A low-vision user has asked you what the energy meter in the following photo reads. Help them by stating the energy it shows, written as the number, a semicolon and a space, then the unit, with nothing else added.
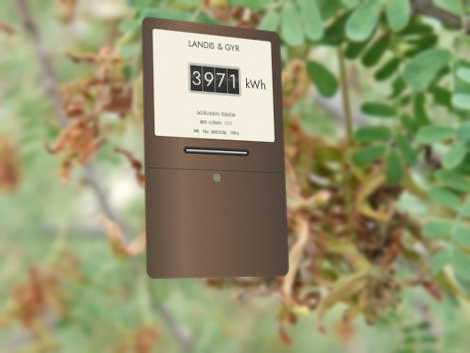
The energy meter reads 3971; kWh
